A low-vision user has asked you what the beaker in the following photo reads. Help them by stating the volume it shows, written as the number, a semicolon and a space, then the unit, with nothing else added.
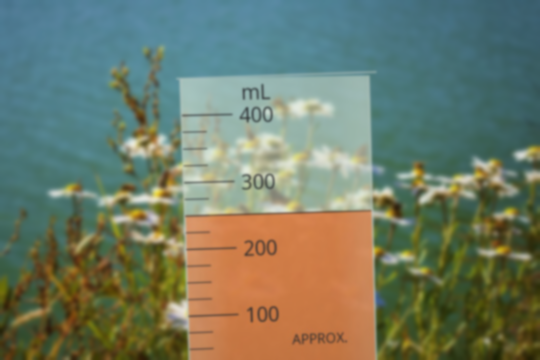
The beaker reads 250; mL
